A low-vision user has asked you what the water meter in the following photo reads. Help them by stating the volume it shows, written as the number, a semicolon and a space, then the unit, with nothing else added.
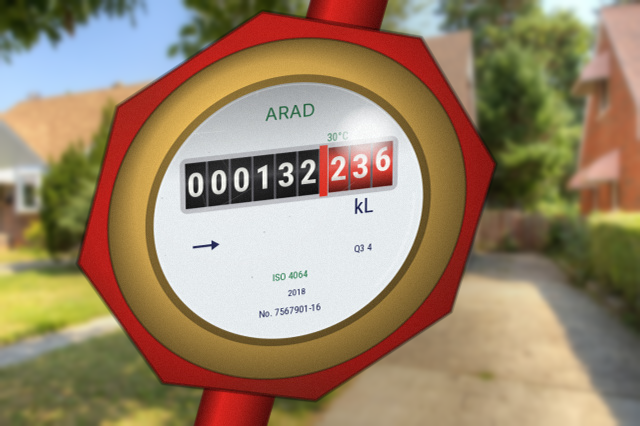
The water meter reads 132.236; kL
